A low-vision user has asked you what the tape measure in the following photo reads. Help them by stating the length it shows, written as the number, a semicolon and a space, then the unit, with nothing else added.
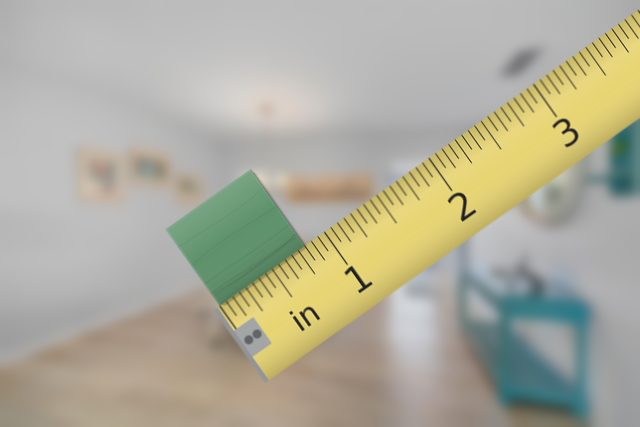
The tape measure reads 0.8125; in
